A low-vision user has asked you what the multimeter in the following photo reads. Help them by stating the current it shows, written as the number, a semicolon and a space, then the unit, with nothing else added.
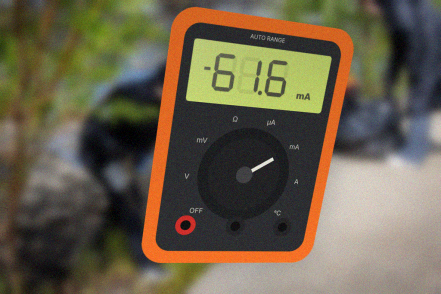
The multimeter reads -61.6; mA
